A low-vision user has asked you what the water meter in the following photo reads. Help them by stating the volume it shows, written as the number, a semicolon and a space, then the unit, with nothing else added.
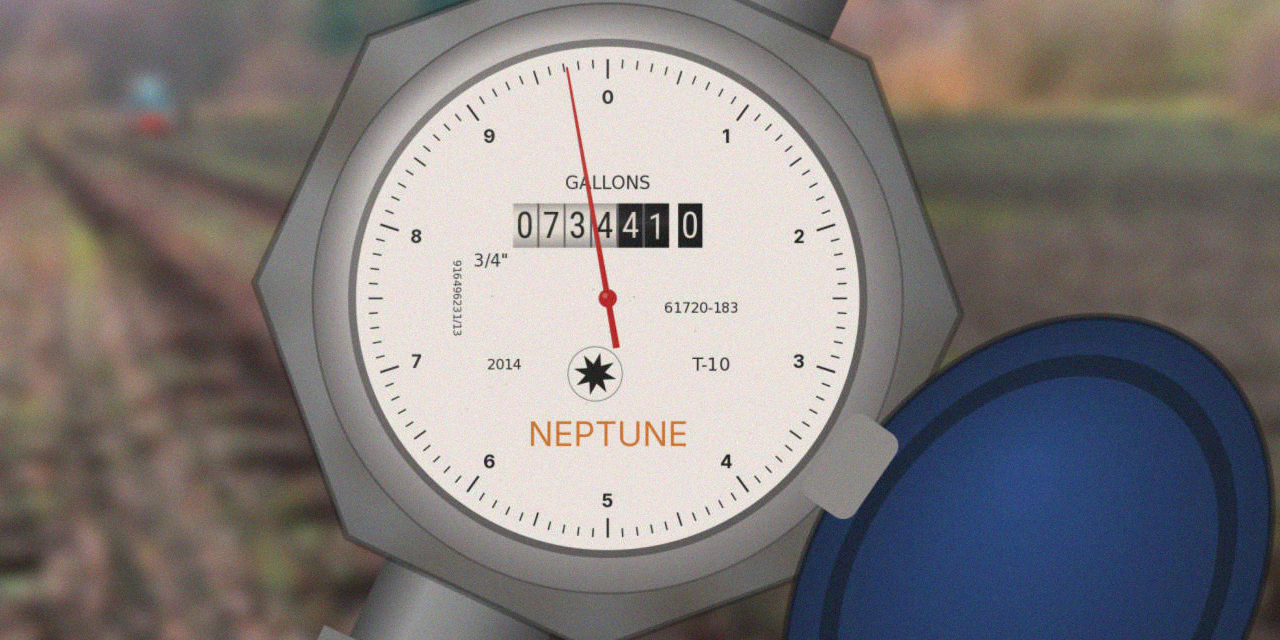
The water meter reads 734409.7; gal
